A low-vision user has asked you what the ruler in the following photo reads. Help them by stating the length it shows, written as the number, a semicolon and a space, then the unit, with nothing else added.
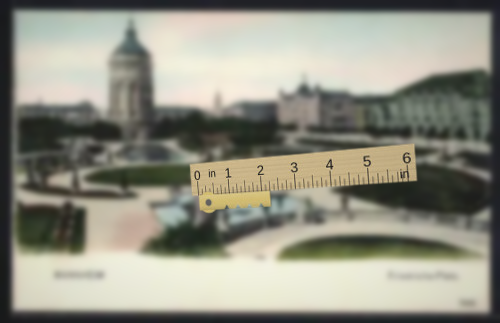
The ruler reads 2.25; in
